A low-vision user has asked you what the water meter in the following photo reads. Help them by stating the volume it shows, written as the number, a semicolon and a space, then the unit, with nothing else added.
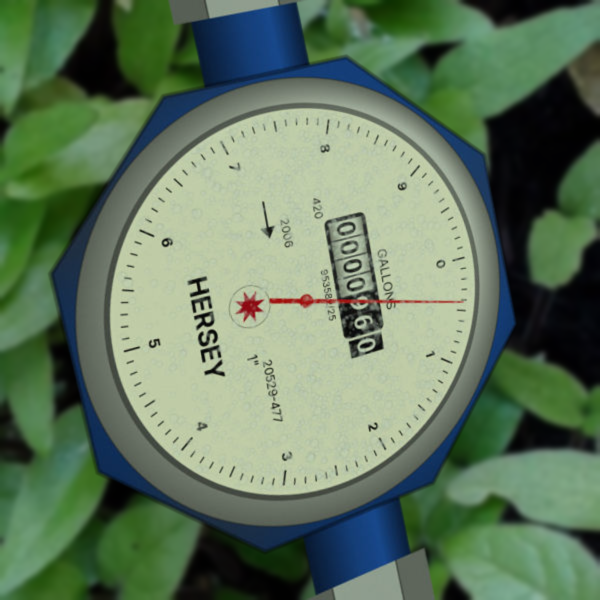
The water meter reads 960.4; gal
